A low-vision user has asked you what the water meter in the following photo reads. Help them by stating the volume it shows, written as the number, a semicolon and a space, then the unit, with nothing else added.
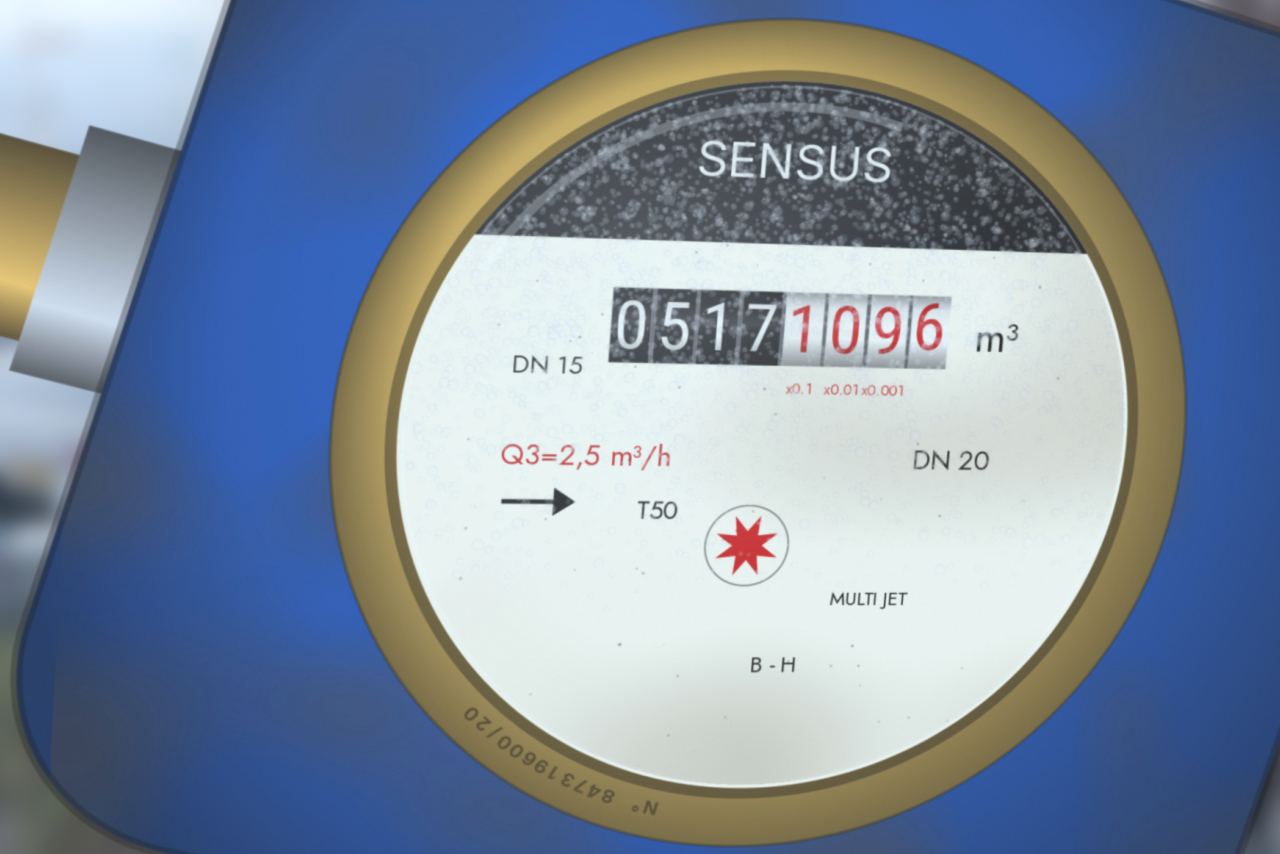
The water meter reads 517.1096; m³
